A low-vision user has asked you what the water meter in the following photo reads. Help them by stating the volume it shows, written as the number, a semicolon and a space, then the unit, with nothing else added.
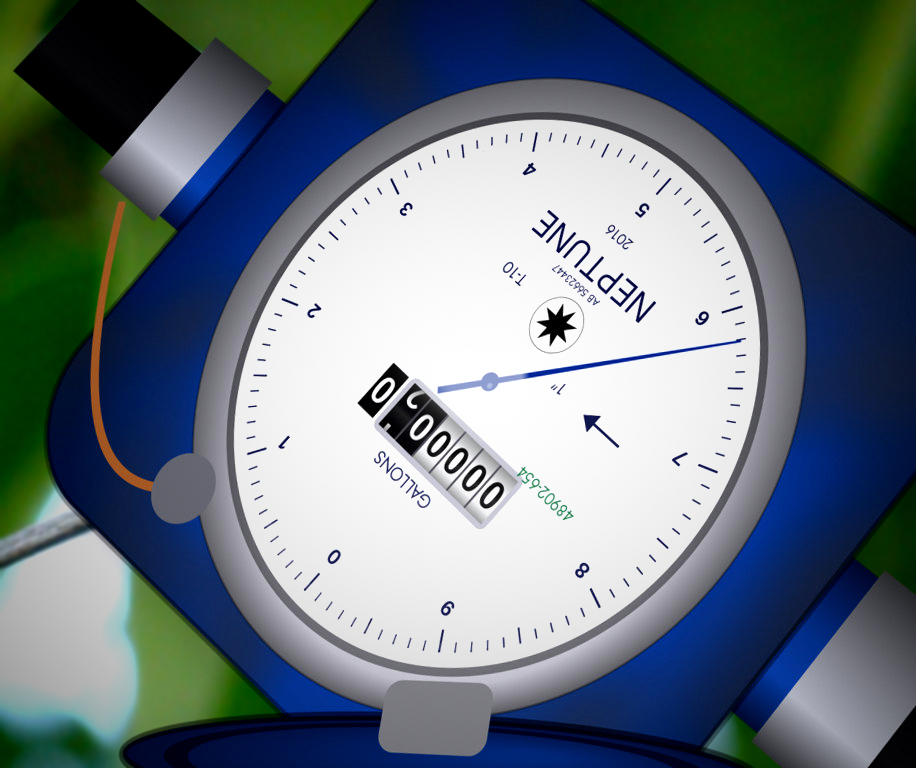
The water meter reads 16.2; gal
